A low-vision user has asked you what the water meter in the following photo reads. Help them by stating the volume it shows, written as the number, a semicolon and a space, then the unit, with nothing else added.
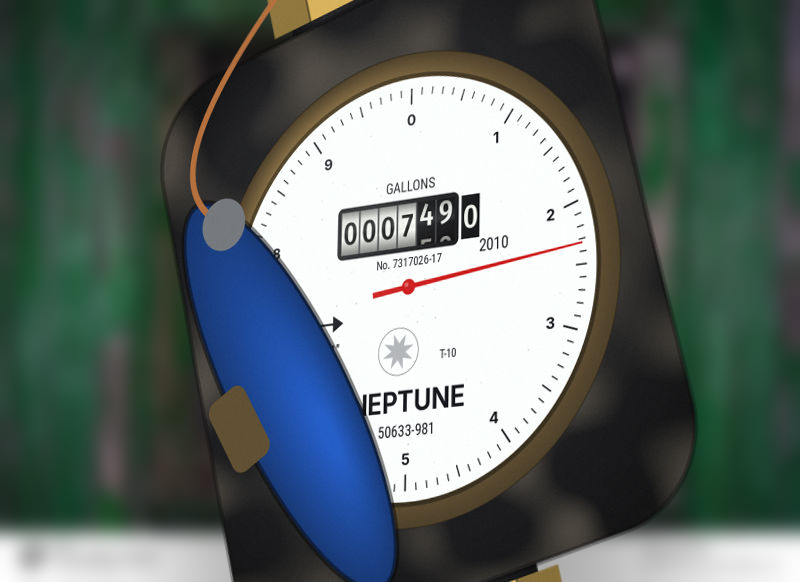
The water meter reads 7492.3; gal
